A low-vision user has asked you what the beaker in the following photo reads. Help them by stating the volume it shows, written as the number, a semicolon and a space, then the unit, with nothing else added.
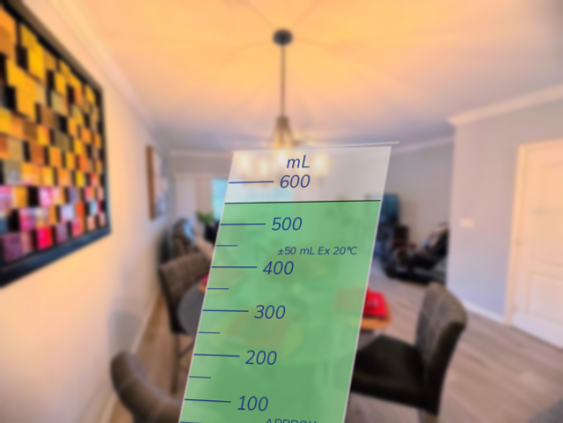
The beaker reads 550; mL
